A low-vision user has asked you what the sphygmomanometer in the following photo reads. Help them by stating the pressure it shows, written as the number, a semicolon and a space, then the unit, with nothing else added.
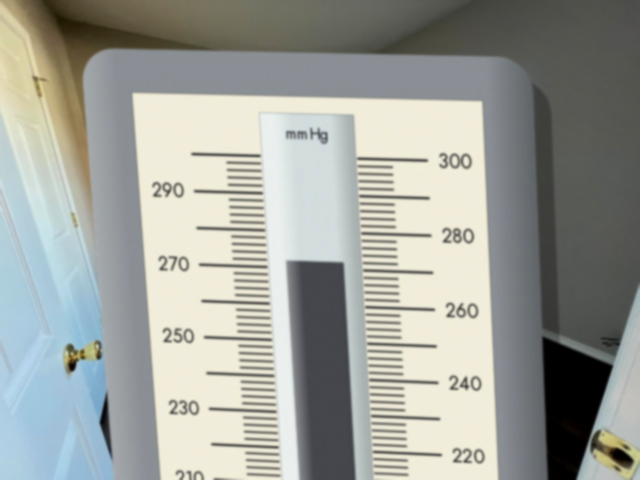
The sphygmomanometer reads 272; mmHg
